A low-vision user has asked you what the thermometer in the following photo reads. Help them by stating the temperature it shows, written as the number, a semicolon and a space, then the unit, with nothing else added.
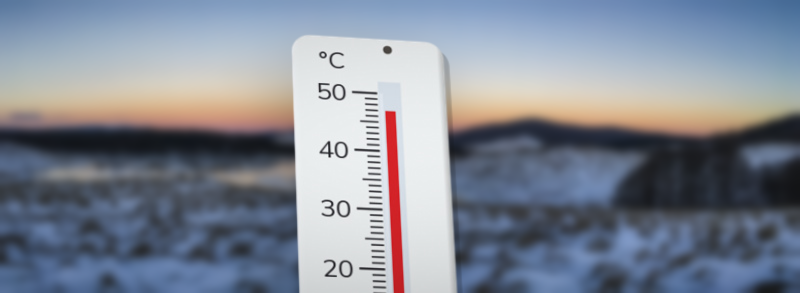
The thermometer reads 47; °C
